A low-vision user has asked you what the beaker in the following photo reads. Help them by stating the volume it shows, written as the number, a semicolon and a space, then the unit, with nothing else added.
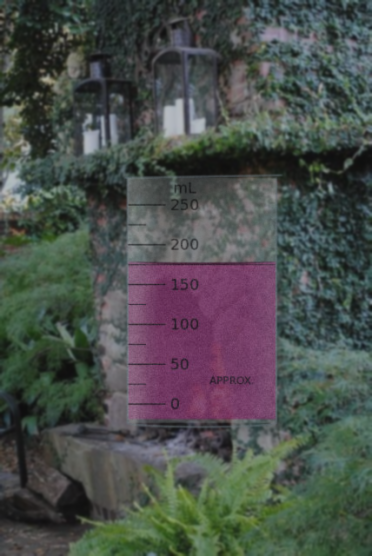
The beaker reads 175; mL
